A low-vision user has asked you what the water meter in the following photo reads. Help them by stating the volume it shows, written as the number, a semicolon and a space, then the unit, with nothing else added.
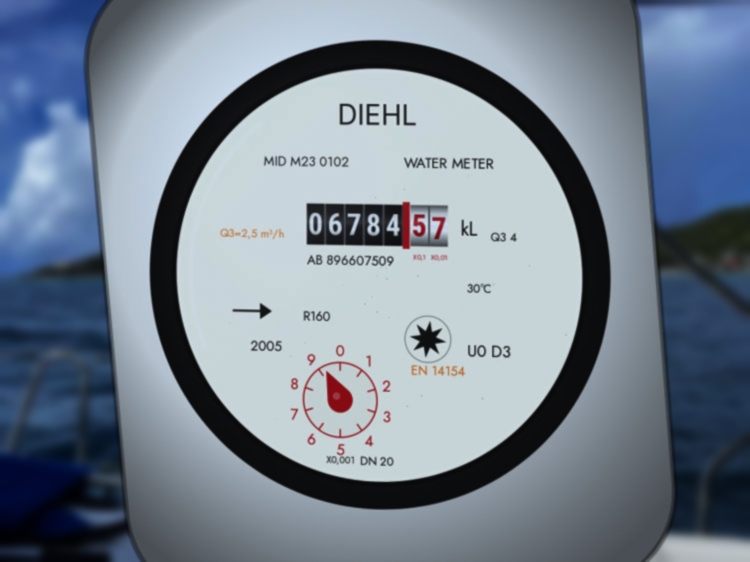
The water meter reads 6784.569; kL
